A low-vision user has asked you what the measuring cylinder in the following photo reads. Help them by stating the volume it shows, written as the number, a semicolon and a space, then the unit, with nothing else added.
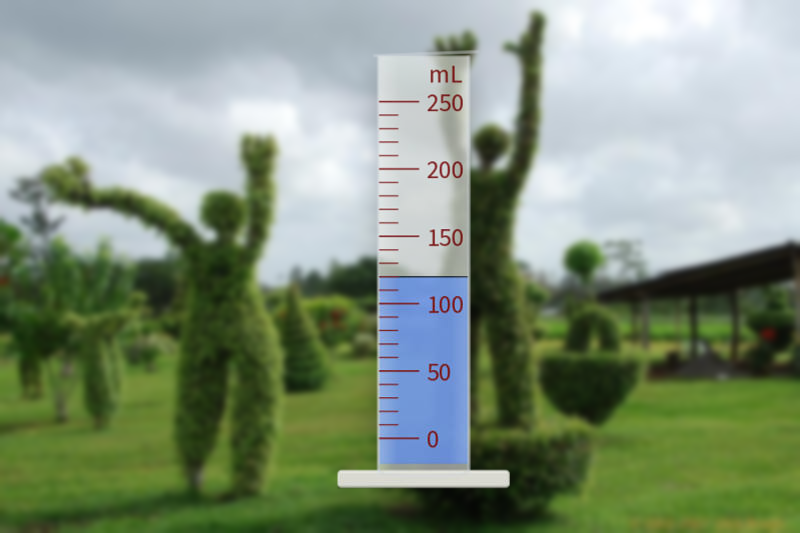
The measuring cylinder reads 120; mL
